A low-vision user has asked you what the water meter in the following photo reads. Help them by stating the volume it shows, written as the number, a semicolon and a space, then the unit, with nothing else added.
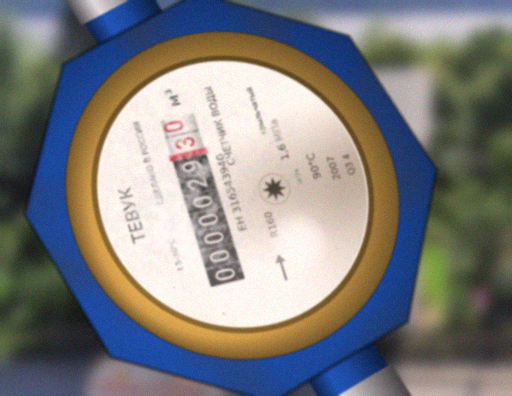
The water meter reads 29.30; m³
